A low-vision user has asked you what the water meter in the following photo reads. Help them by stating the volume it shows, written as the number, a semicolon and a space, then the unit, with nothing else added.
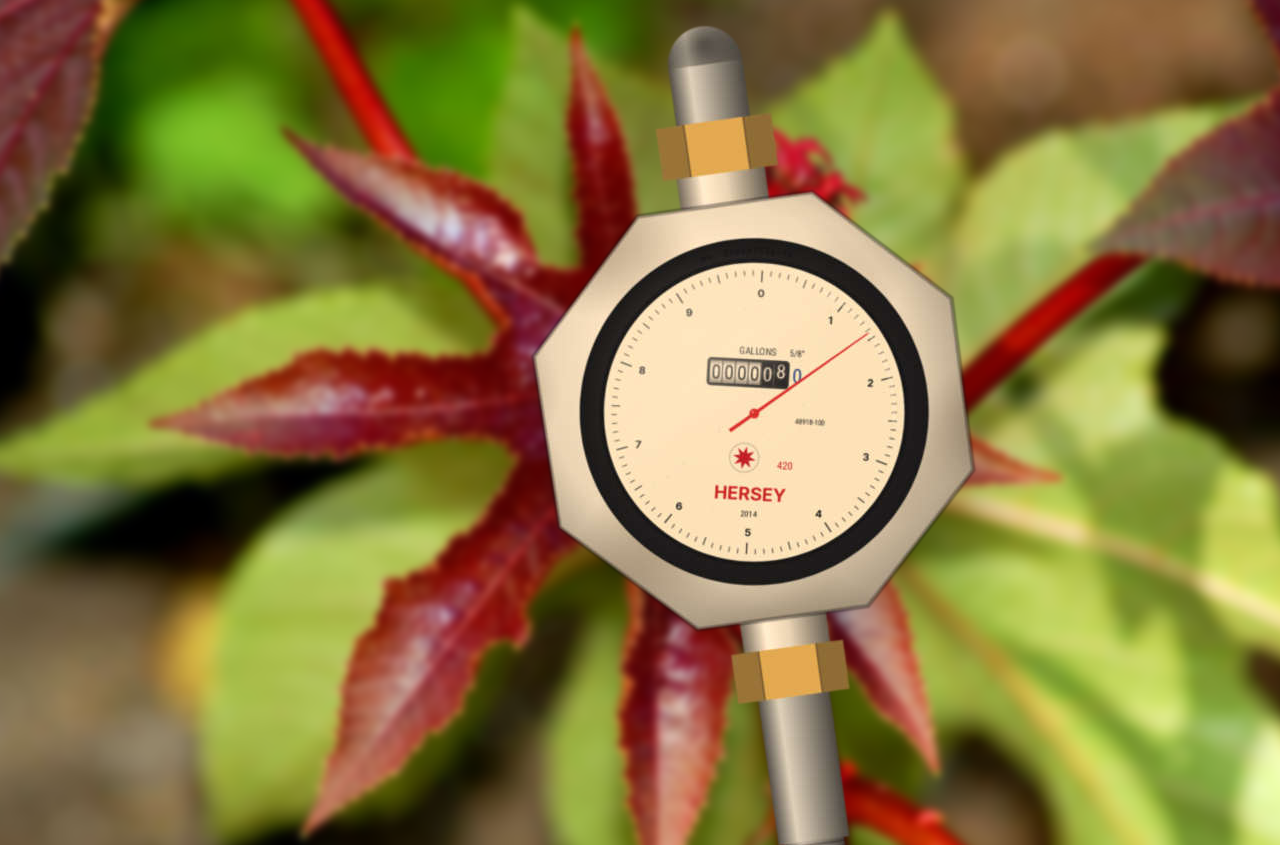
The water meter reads 81.4; gal
